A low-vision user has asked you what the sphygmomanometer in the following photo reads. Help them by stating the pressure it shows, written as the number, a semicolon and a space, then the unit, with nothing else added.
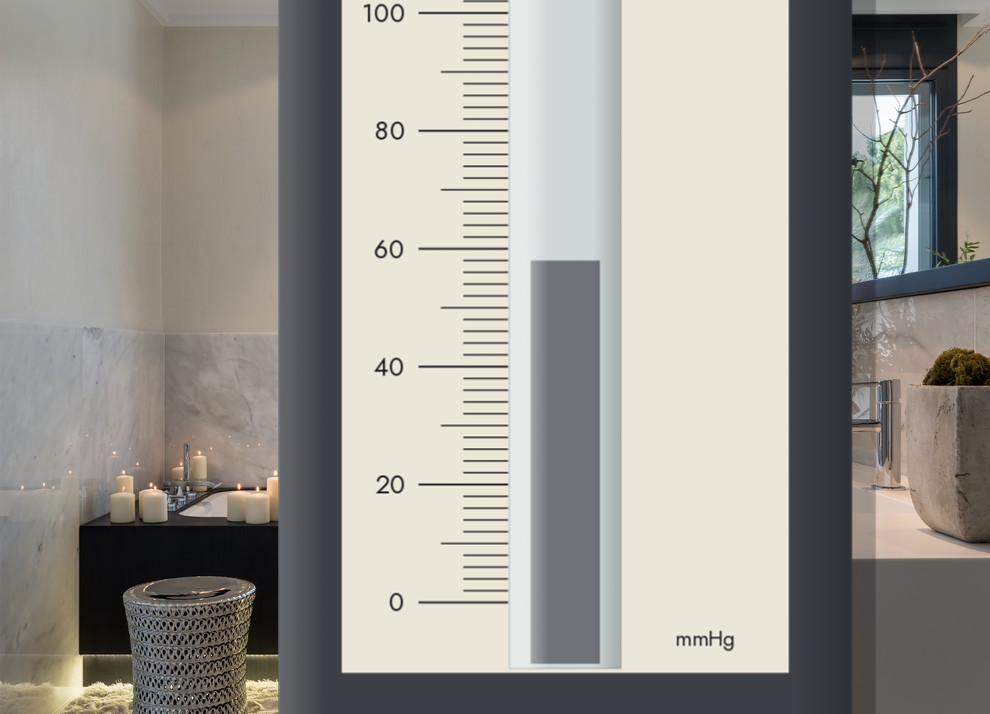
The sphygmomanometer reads 58; mmHg
